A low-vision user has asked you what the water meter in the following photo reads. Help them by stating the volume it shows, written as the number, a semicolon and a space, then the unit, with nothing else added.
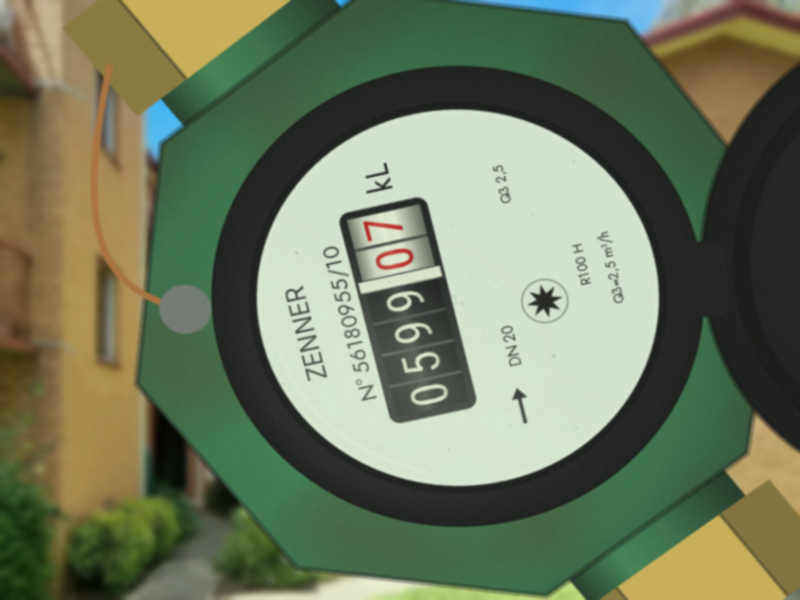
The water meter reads 599.07; kL
